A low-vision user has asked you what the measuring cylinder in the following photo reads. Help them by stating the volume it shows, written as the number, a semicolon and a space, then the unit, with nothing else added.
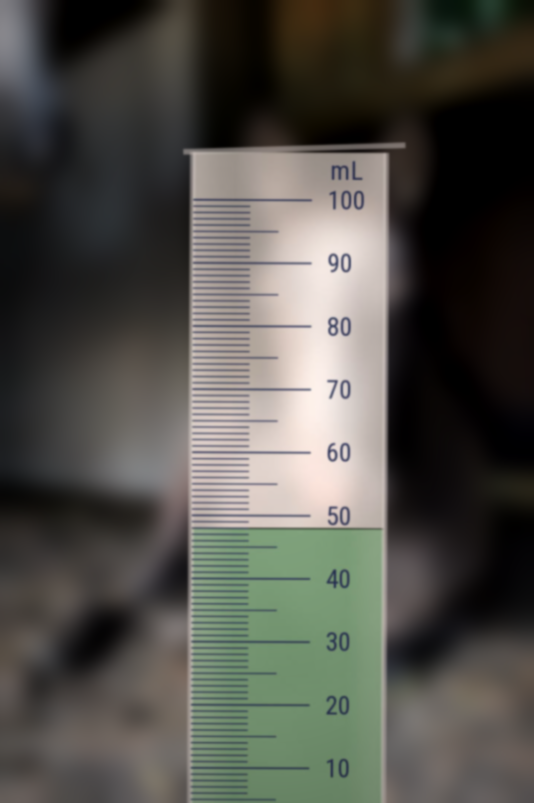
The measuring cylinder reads 48; mL
